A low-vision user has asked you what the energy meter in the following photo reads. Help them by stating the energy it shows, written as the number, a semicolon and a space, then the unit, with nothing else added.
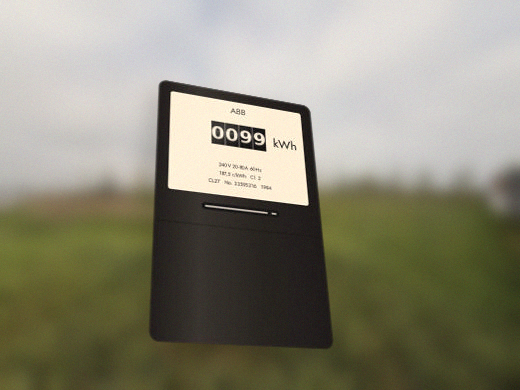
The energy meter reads 99; kWh
